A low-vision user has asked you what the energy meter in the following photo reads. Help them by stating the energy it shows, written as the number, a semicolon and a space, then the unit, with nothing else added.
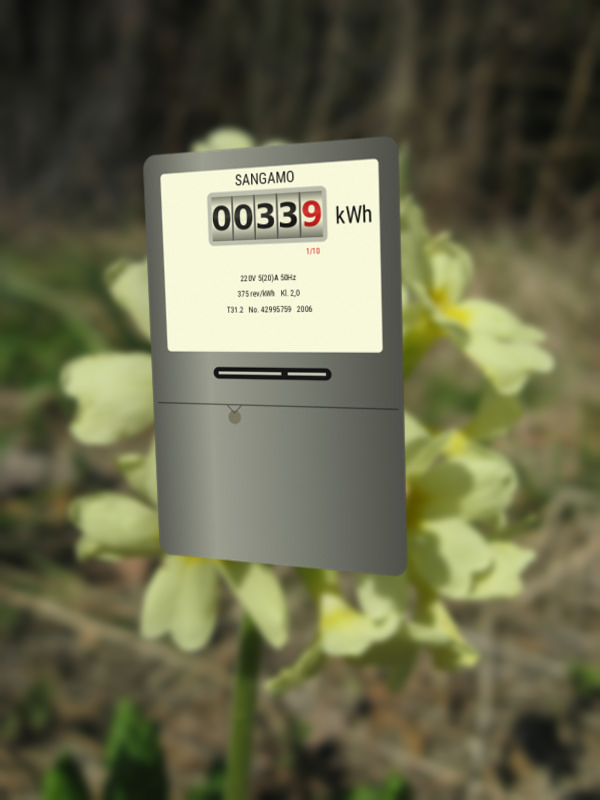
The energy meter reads 33.9; kWh
